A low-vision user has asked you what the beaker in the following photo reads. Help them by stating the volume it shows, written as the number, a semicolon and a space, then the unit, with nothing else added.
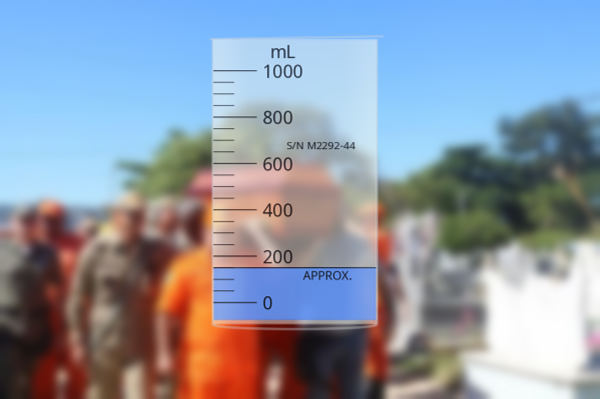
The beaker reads 150; mL
